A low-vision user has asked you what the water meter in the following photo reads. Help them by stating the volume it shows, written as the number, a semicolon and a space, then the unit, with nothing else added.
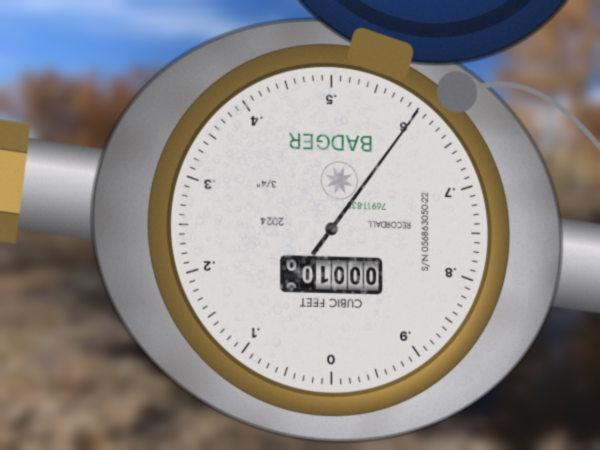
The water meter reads 108.60; ft³
